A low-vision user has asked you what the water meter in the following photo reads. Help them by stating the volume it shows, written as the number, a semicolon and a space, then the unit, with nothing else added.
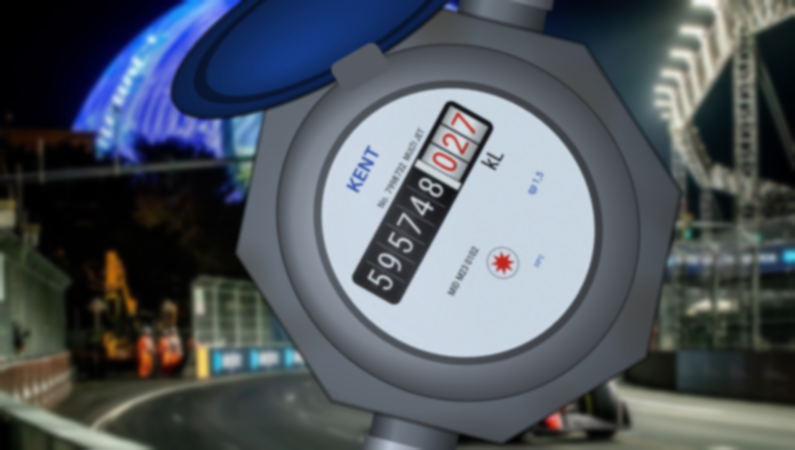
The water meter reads 595748.027; kL
